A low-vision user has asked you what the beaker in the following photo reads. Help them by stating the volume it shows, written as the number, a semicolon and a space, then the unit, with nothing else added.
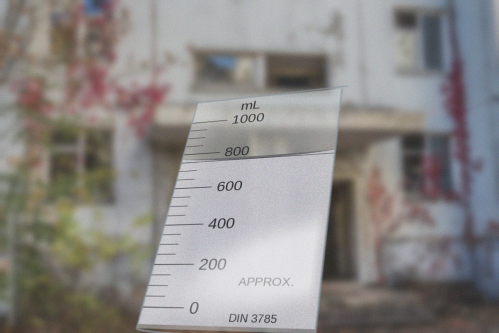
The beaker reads 750; mL
